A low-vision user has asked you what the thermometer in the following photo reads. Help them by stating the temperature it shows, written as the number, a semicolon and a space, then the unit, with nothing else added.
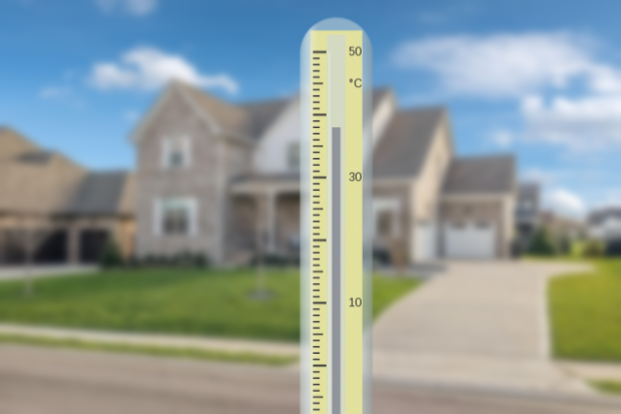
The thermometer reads 38; °C
